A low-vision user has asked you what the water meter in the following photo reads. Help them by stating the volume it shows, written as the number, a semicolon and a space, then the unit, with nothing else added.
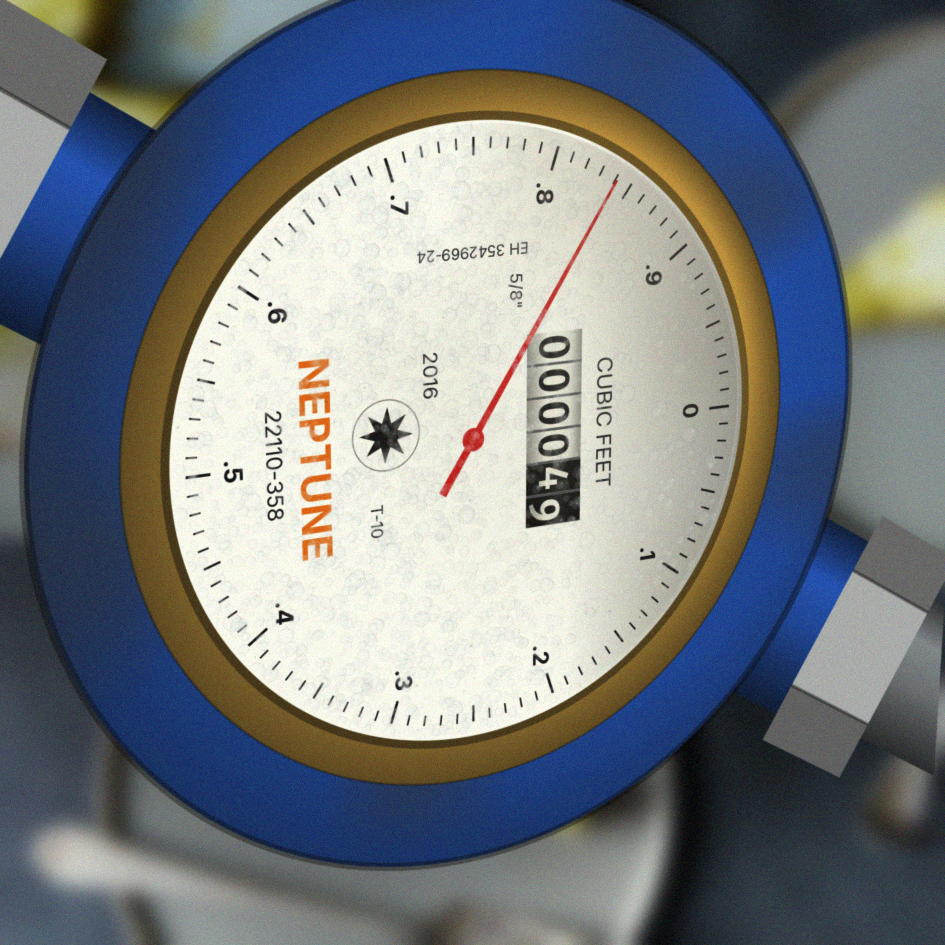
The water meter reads 48.84; ft³
